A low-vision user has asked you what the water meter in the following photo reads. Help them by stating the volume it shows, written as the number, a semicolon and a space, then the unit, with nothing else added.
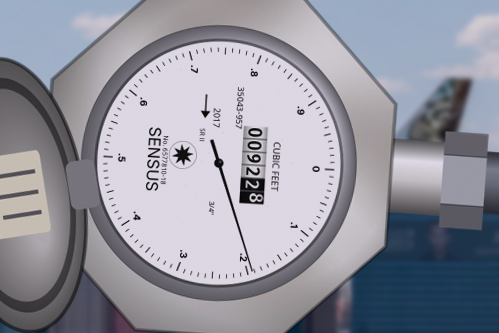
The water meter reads 9228.19; ft³
